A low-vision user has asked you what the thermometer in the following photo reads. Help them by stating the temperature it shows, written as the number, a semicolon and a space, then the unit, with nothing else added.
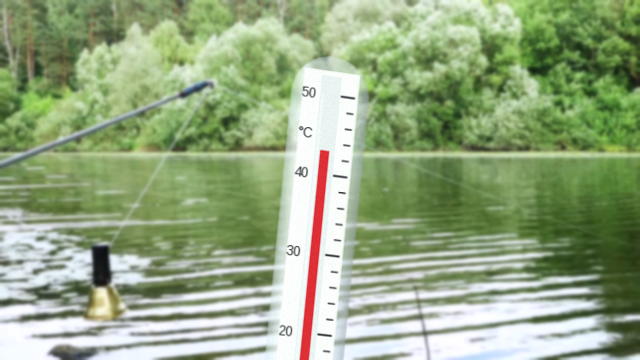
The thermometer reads 43; °C
